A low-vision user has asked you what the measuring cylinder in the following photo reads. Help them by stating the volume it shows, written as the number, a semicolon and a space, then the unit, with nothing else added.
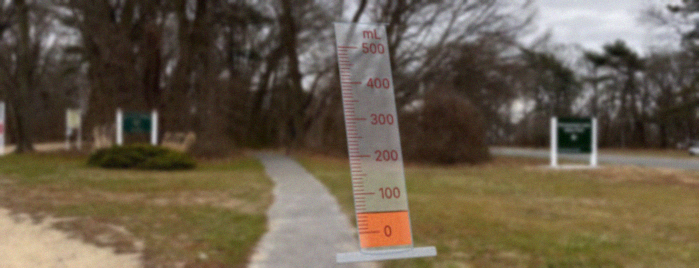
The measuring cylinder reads 50; mL
